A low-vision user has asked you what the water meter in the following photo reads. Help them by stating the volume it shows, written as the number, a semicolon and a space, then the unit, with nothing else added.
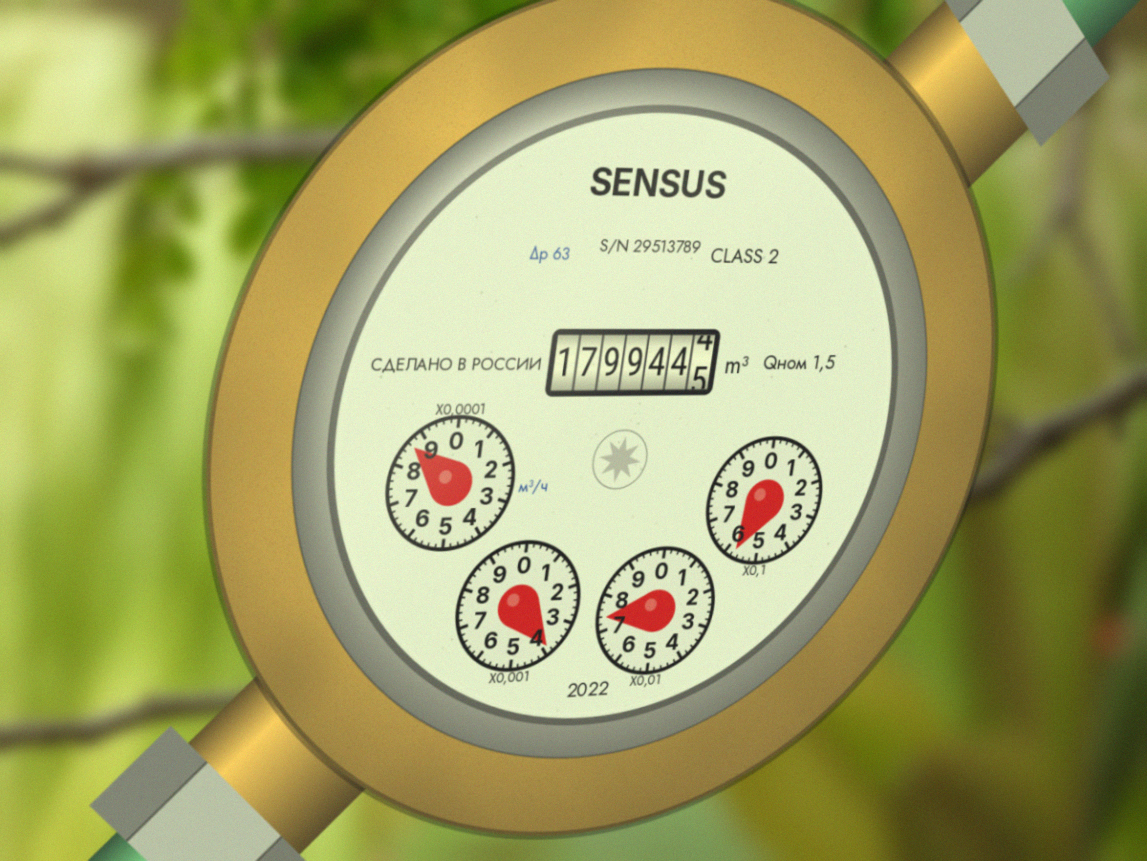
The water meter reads 1799444.5738; m³
